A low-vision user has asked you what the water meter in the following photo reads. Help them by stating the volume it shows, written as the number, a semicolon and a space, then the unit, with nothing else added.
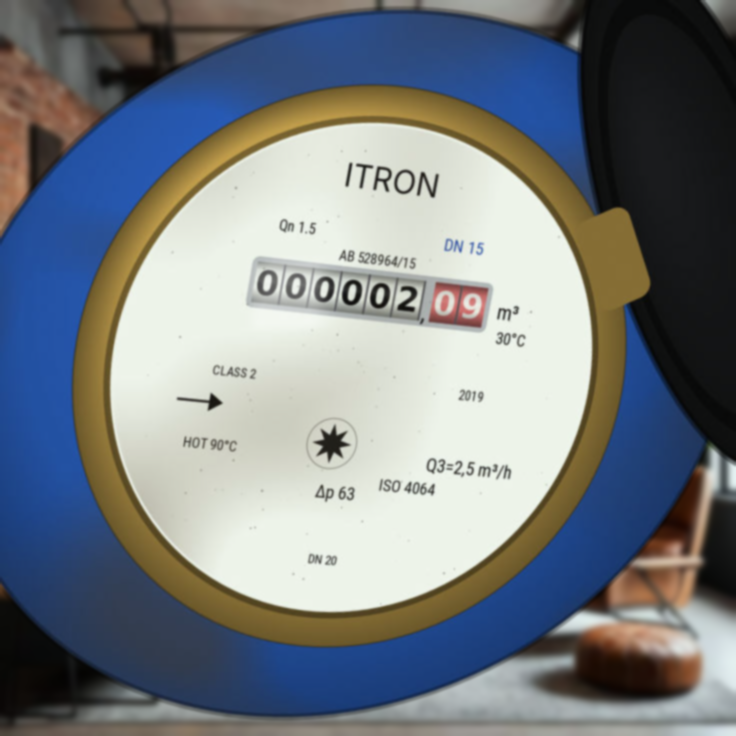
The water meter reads 2.09; m³
